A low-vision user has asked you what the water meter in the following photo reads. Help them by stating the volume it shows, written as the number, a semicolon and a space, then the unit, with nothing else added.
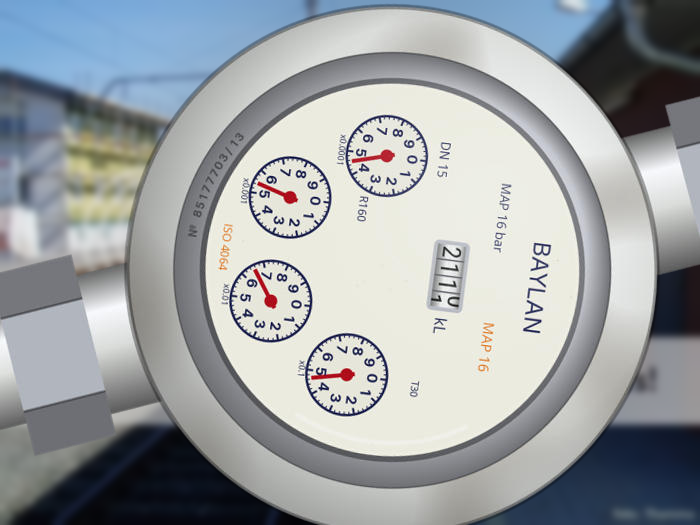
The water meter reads 2110.4654; kL
